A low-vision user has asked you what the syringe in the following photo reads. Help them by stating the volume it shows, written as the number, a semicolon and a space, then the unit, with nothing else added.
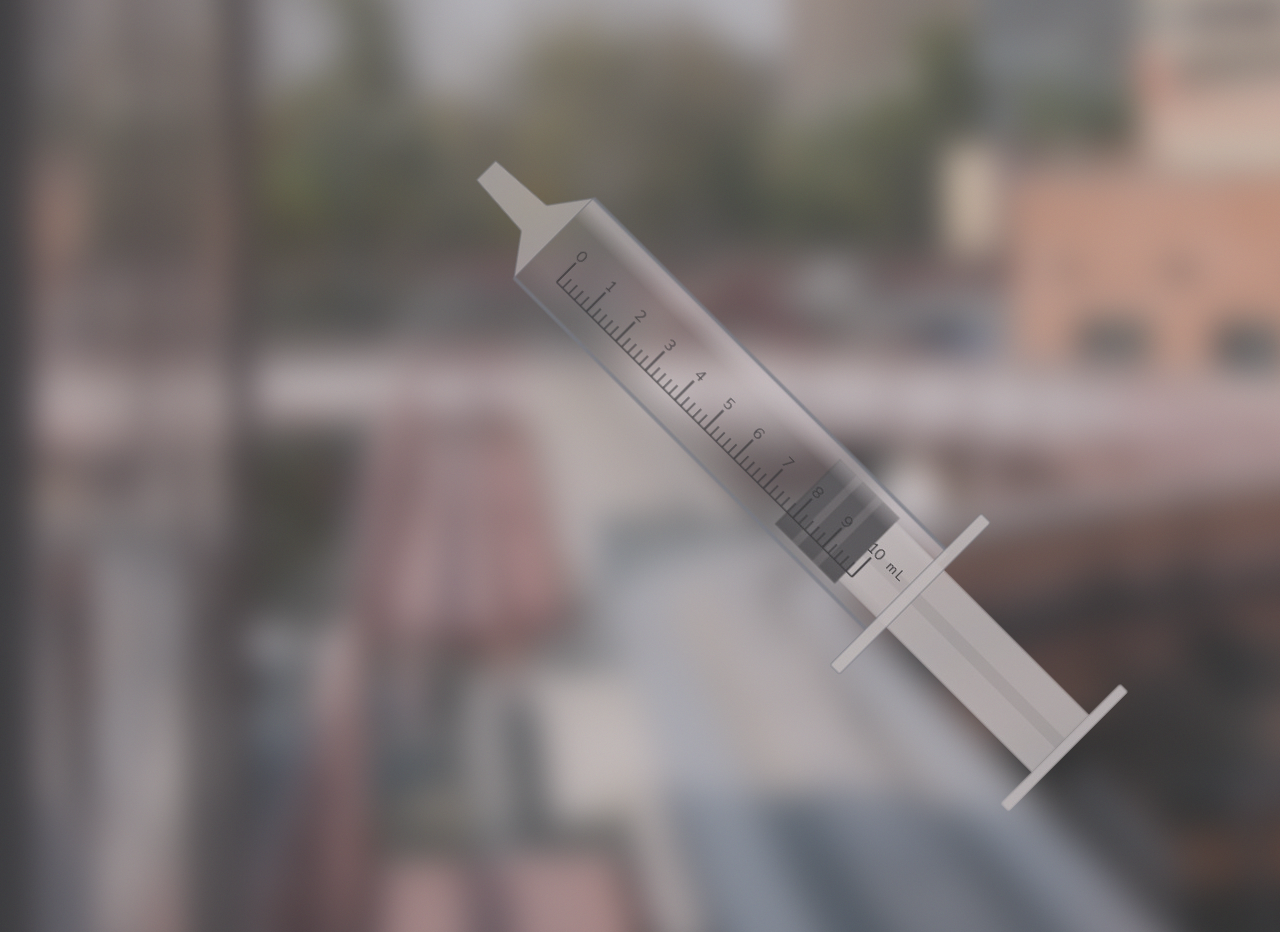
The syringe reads 7.8; mL
